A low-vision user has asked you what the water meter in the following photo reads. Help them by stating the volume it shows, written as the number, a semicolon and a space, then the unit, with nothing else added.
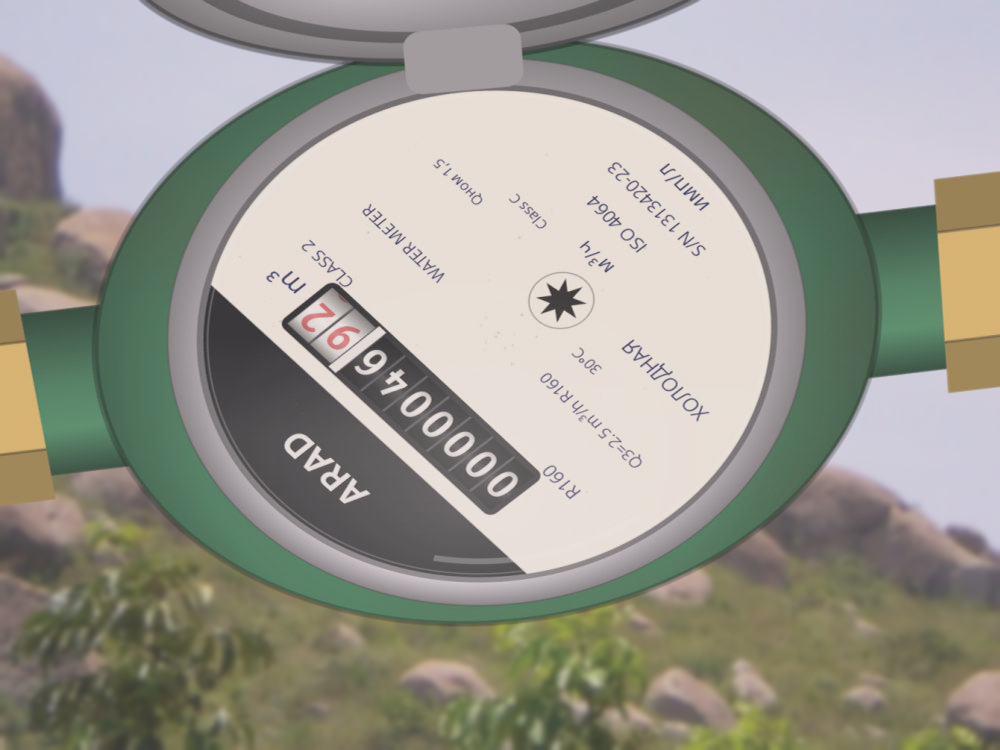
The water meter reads 46.92; m³
